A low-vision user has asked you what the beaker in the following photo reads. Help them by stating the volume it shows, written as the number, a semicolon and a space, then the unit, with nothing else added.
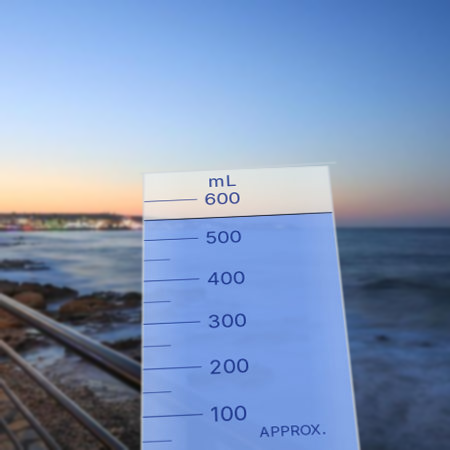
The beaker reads 550; mL
